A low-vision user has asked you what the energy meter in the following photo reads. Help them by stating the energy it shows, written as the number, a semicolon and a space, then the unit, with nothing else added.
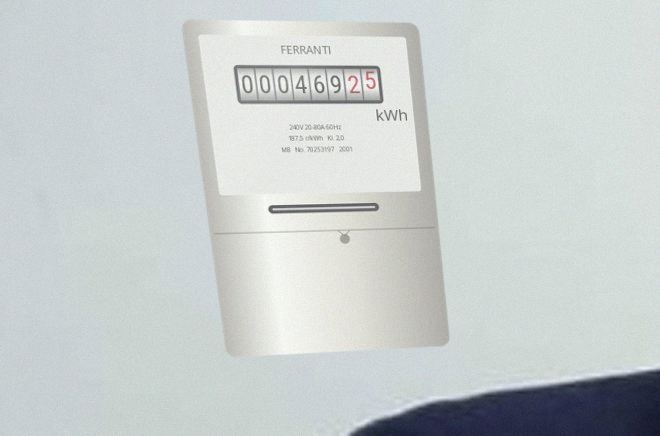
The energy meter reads 469.25; kWh
